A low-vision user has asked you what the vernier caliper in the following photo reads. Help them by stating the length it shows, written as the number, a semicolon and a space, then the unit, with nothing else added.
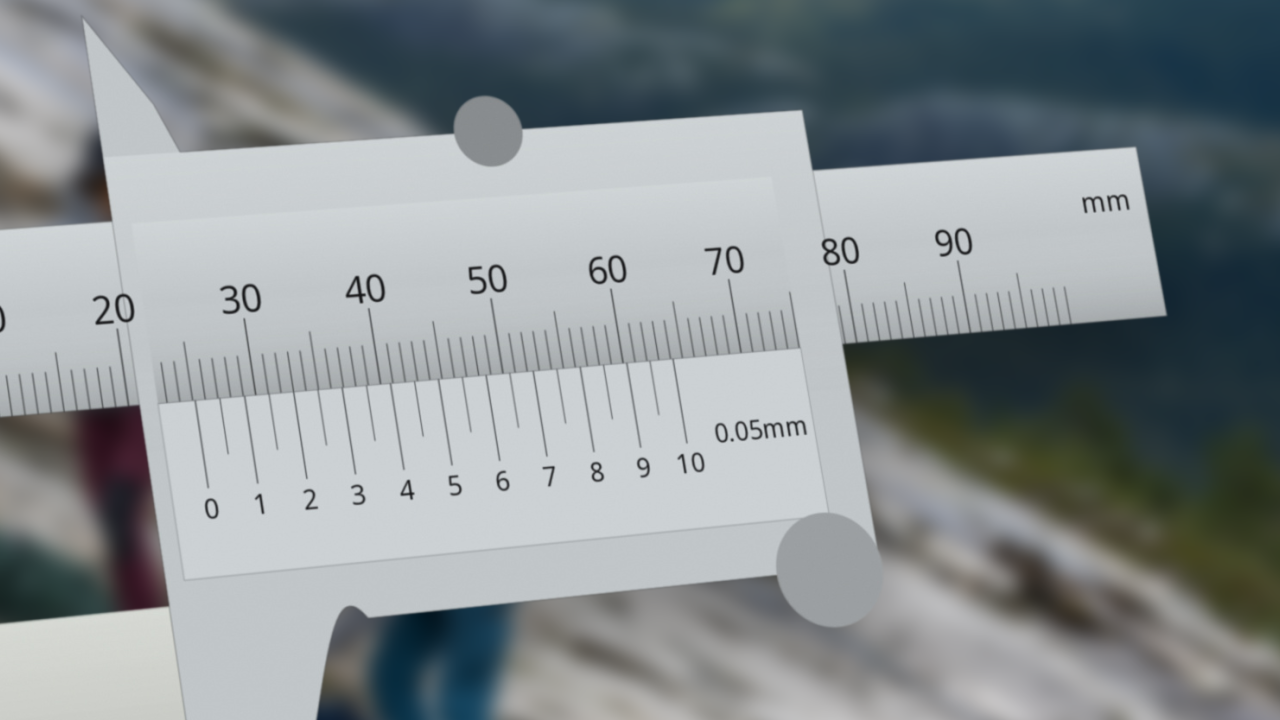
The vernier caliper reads 25.2; mm
